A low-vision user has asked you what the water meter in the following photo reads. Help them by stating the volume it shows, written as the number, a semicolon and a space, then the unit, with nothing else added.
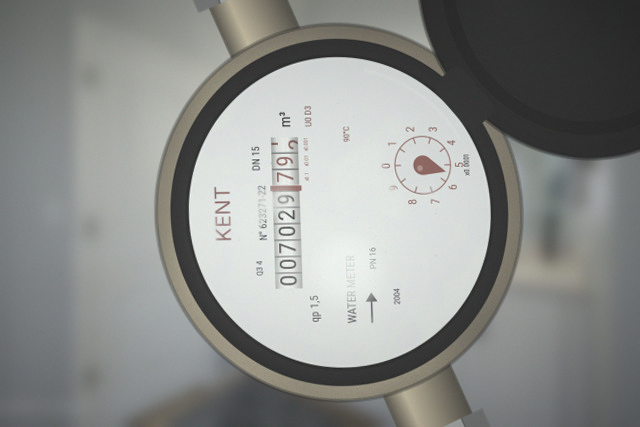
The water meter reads 7029.7915; m³
